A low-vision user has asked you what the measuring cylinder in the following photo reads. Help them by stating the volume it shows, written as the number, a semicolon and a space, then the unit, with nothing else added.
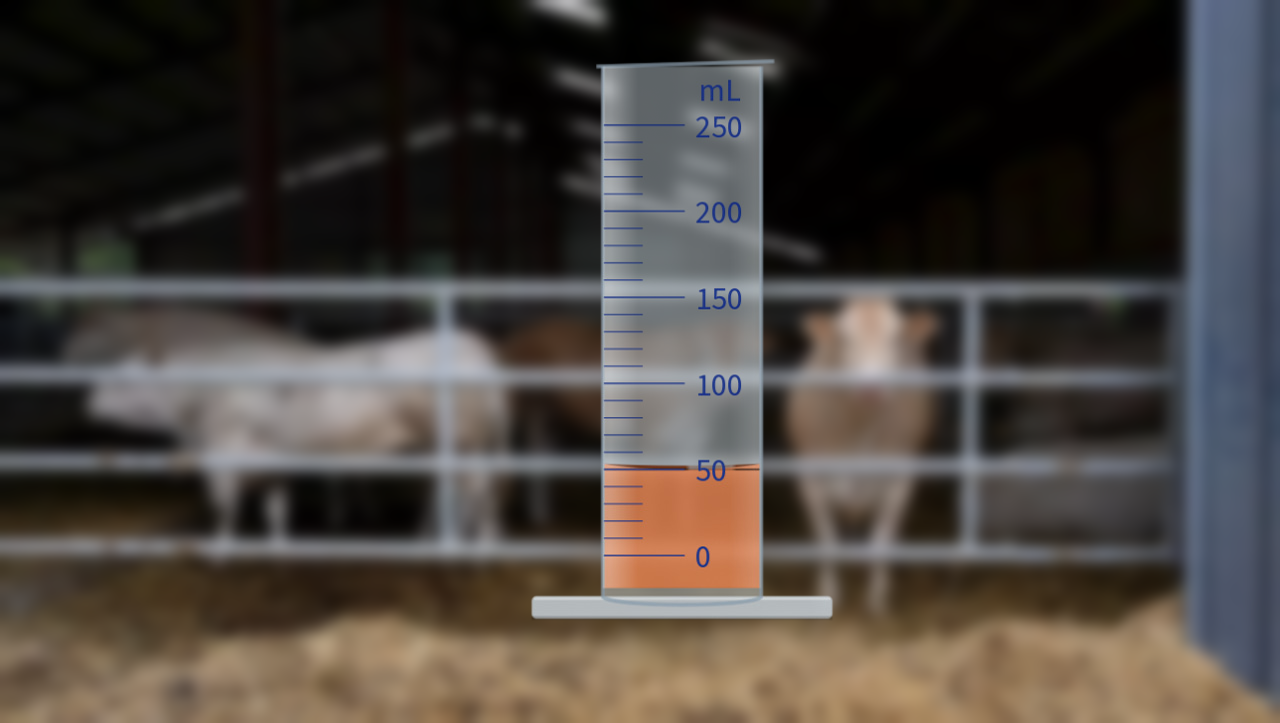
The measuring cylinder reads 50; mL
